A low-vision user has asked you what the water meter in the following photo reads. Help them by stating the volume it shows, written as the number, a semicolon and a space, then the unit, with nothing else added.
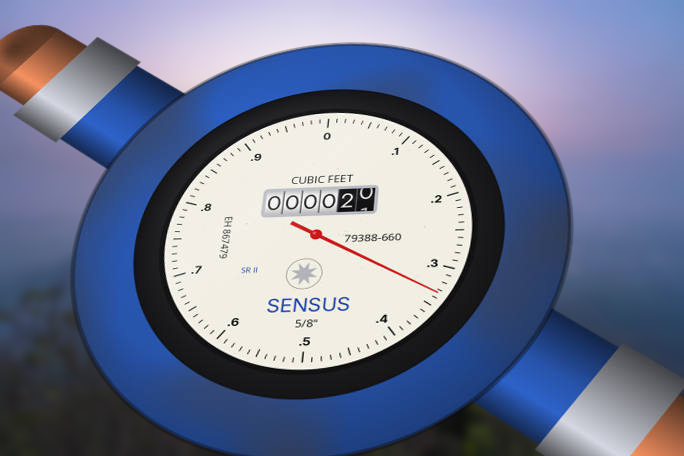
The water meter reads 20.33; ft³
